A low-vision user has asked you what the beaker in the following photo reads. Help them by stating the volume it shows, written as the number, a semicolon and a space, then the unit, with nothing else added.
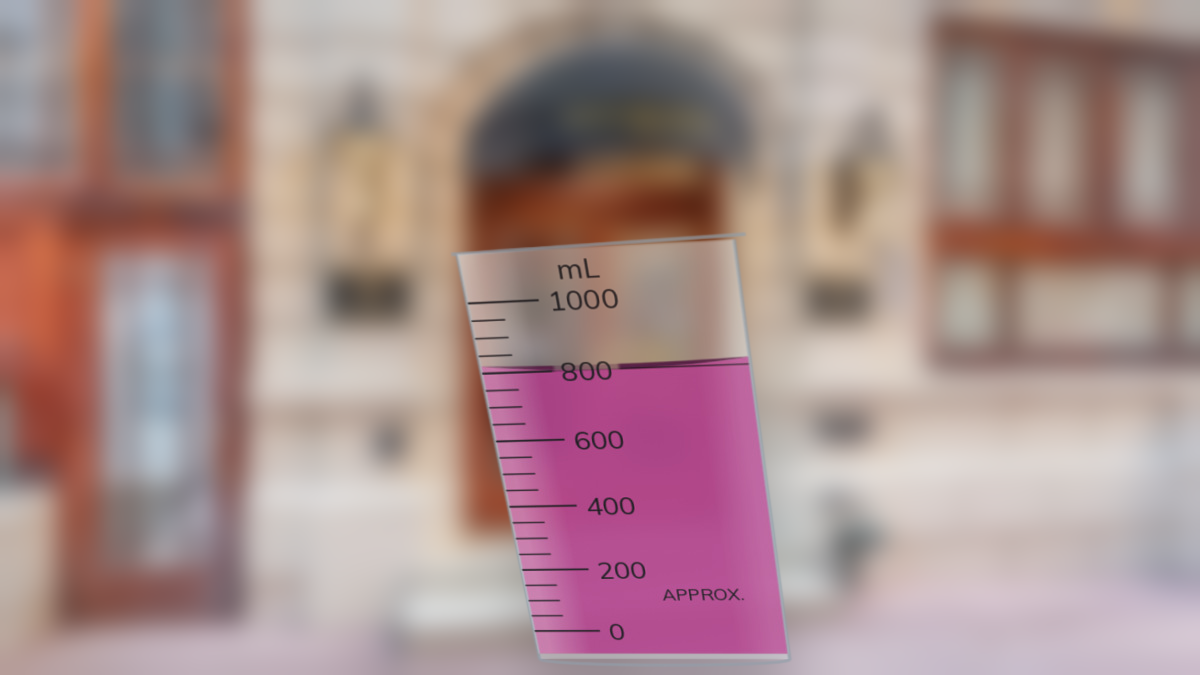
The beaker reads 800; mL
